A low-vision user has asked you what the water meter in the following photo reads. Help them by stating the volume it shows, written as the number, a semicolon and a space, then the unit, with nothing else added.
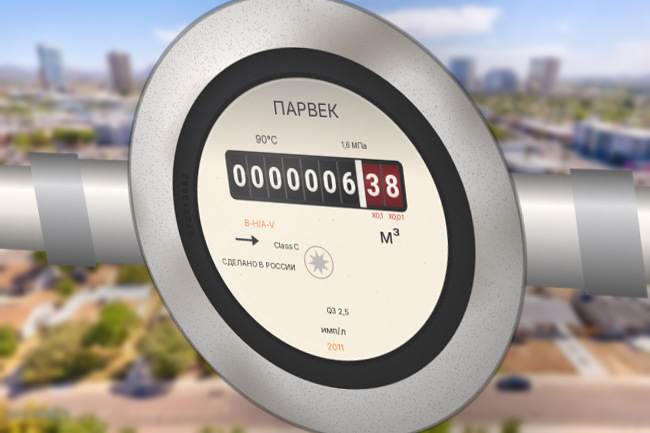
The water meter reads 6.38; m³
